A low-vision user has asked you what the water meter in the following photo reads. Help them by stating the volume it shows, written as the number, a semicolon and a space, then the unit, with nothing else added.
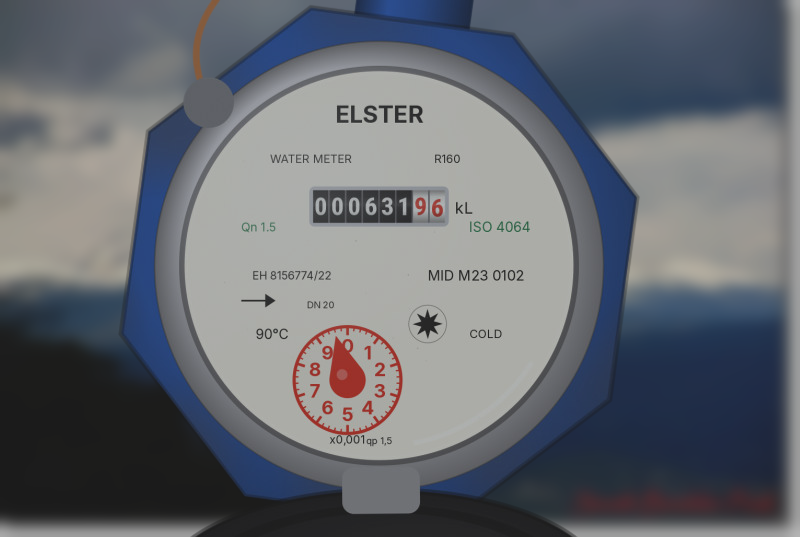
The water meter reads 631.959; kL
